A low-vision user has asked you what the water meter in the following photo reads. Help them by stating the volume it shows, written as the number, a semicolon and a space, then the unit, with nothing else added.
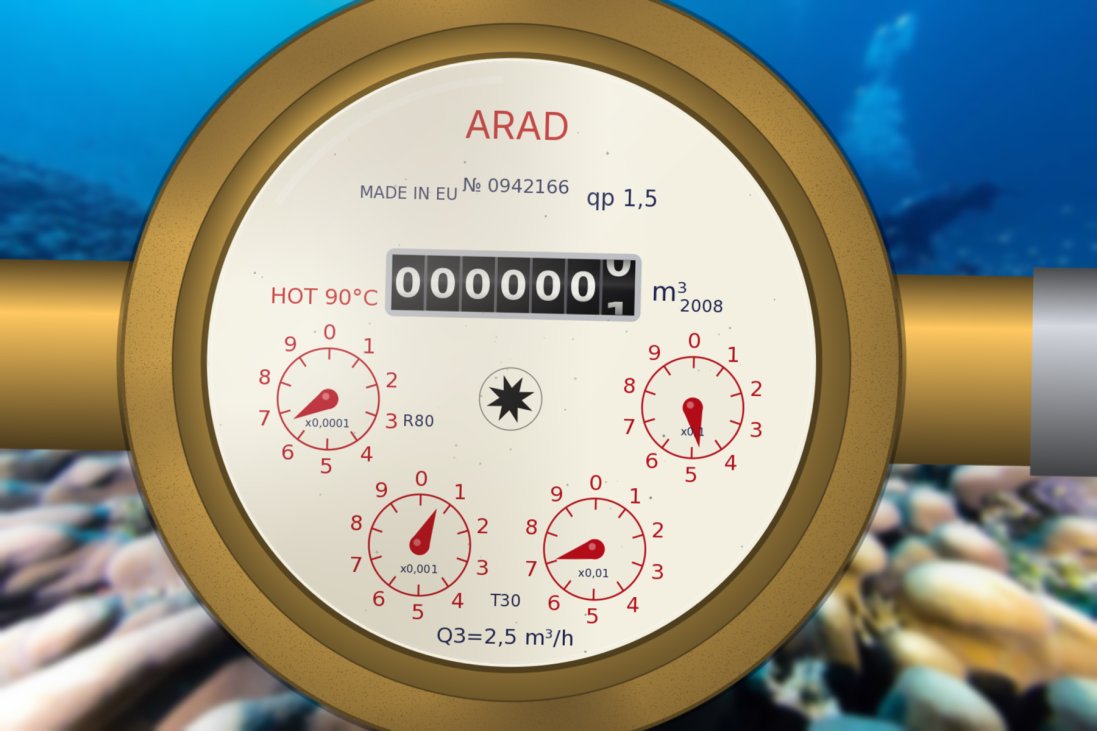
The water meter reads 0.4706; m³
